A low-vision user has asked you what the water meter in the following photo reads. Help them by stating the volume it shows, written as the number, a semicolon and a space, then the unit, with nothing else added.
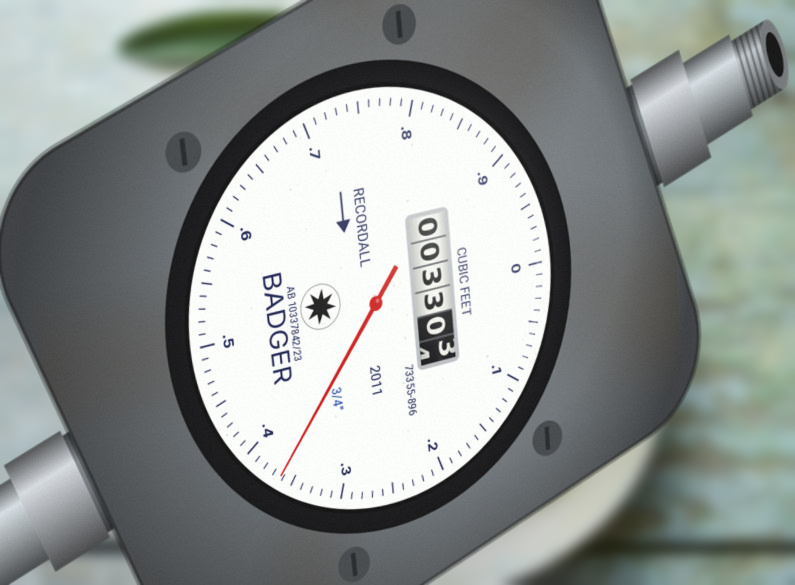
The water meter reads 3303.36; ft³
